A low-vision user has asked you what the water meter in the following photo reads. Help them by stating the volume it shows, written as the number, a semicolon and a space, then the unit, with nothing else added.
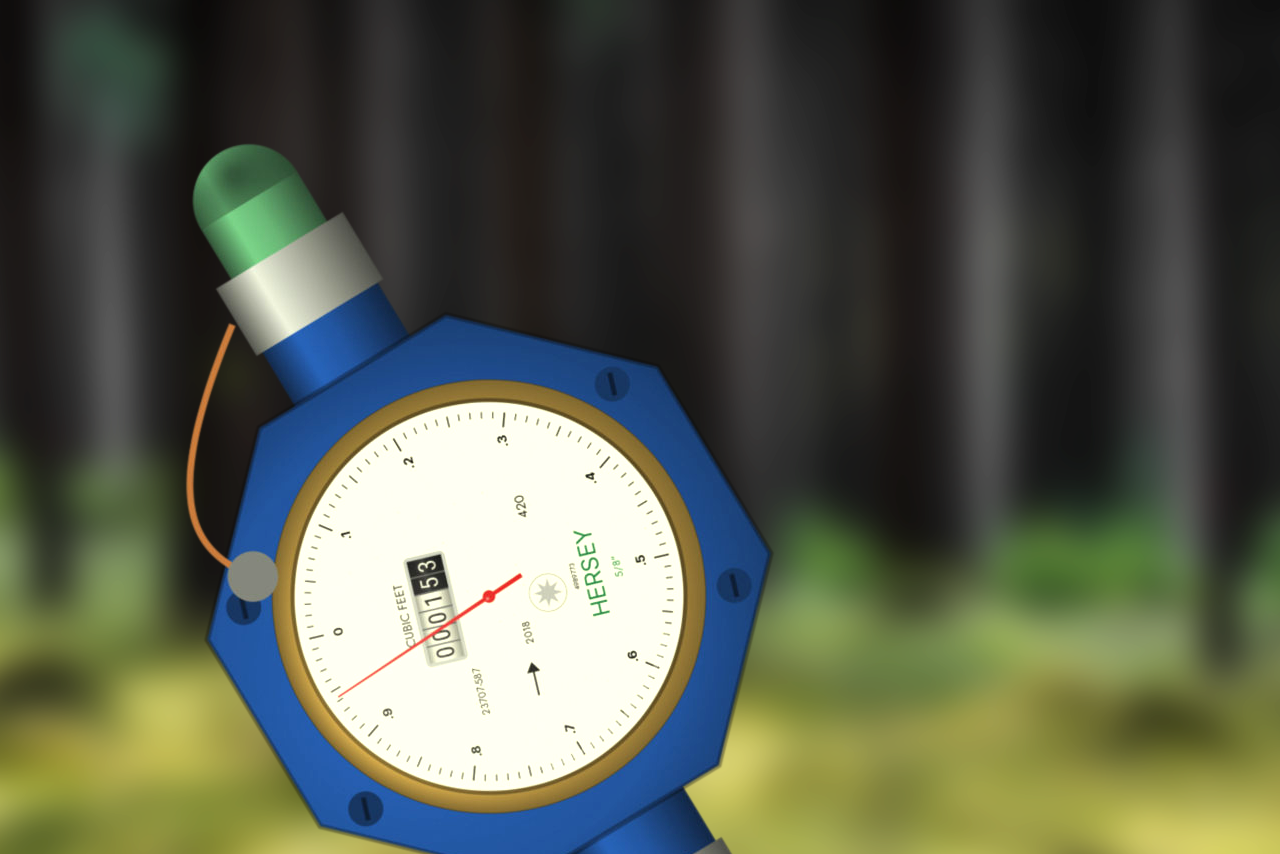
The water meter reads 152.94; ft³
